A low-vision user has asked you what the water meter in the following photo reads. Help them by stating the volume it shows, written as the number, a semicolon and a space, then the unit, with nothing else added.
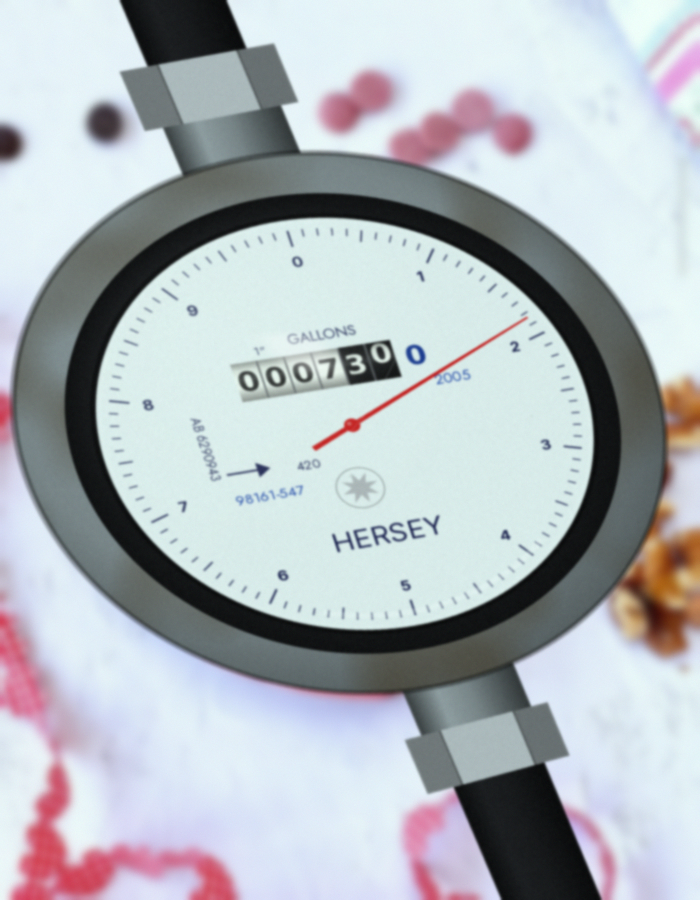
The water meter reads 7301.8; gal
